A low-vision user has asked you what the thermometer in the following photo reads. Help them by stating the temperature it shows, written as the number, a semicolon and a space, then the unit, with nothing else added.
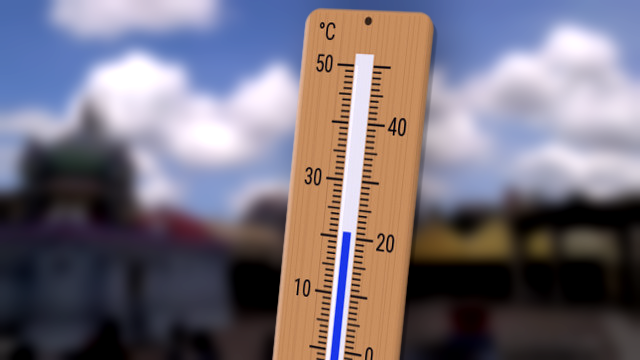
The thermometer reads 21; °C
